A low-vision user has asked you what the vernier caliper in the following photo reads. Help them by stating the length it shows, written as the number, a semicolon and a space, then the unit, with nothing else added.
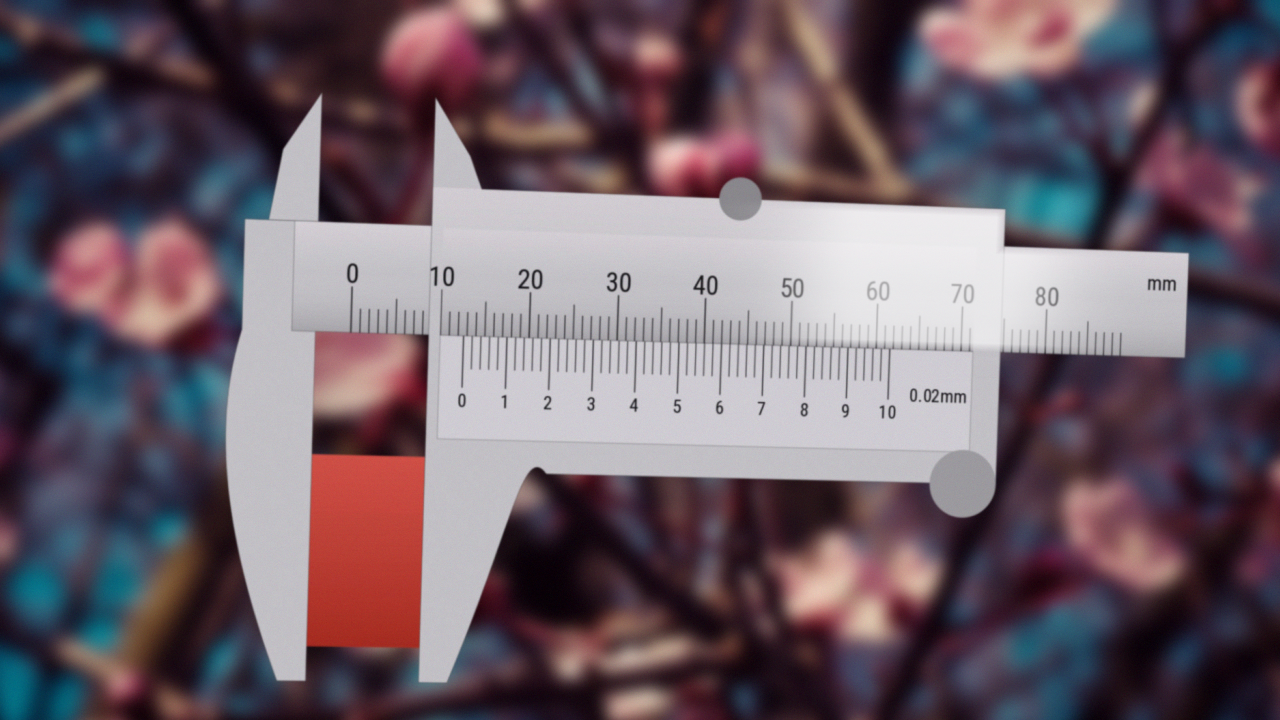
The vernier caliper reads 12.6; mm
